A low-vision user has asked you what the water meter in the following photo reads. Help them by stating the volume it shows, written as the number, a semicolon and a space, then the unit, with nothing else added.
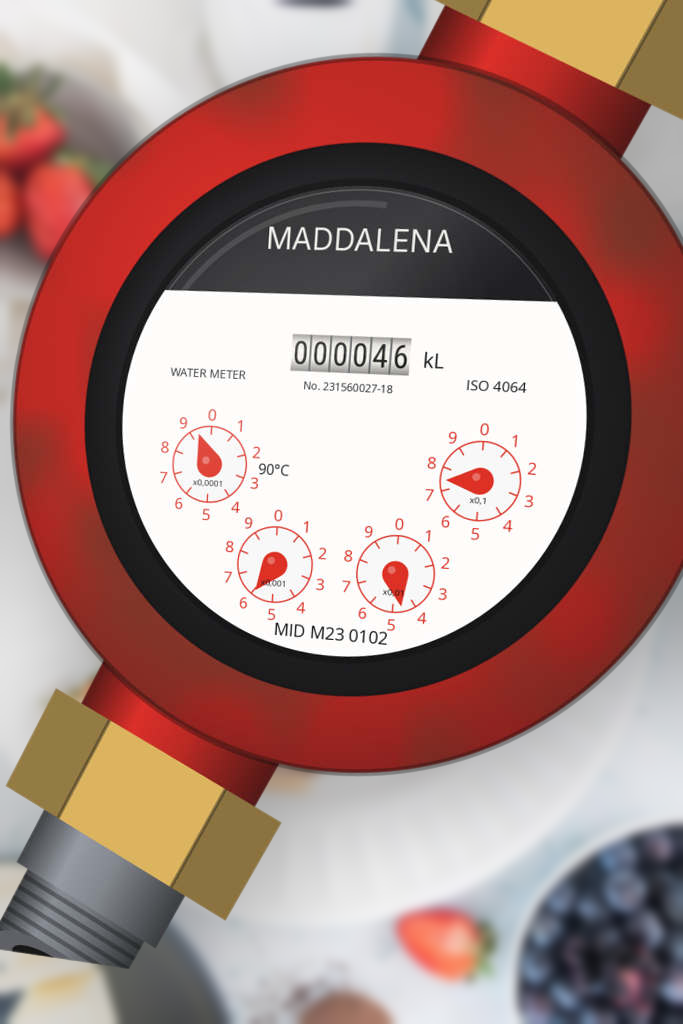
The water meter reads 46.7459; kL
